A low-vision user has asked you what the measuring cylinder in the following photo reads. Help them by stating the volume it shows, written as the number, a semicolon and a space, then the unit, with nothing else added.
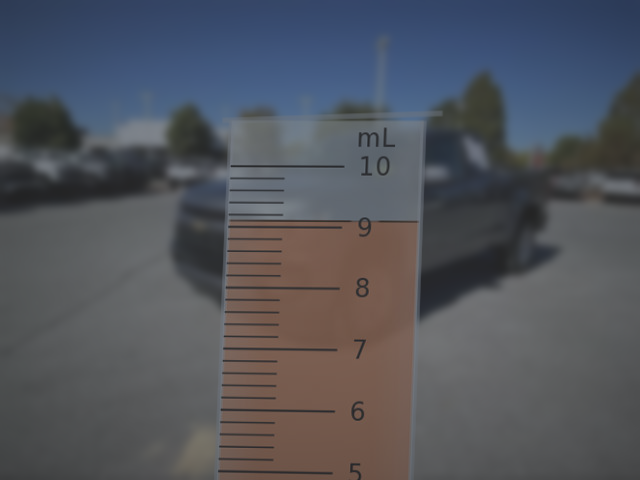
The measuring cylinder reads 9.1; mL
